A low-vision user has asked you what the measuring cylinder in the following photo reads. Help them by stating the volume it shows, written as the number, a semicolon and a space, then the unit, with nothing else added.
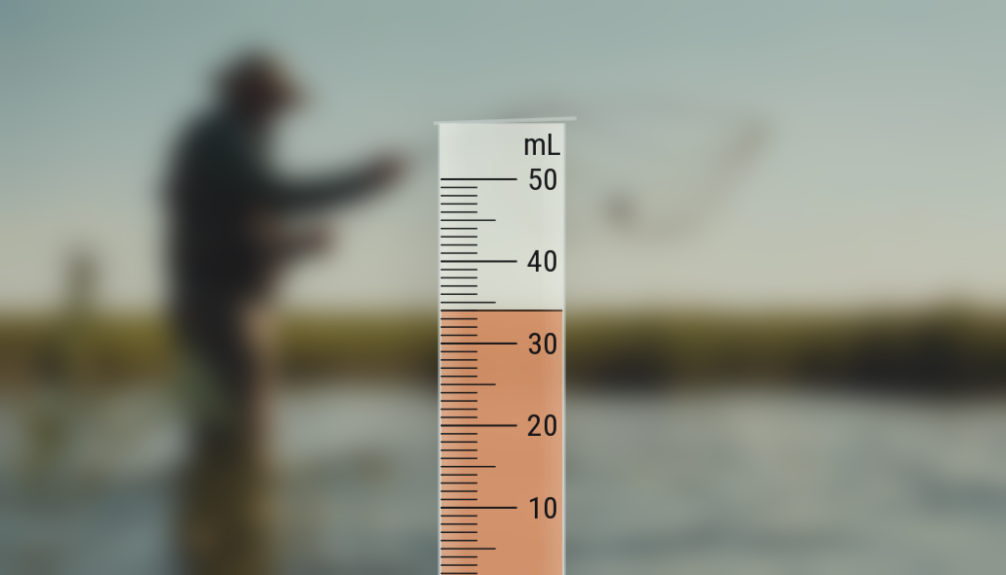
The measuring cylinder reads 34; mL
